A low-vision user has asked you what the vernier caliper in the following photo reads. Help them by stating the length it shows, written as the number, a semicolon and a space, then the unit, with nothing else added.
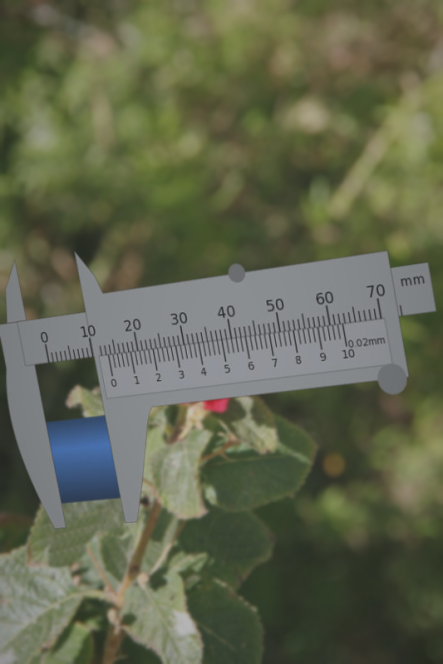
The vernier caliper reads 13.5; mm
